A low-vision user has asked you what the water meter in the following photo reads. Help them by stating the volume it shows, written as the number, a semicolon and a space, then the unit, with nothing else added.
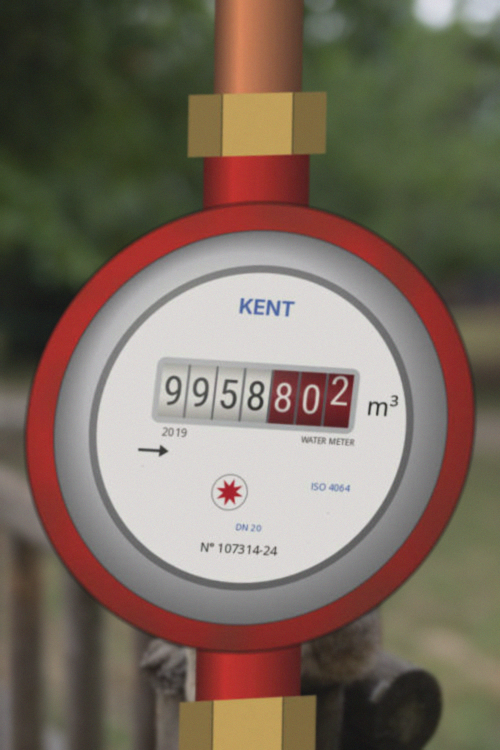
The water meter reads 9958.802; m³
